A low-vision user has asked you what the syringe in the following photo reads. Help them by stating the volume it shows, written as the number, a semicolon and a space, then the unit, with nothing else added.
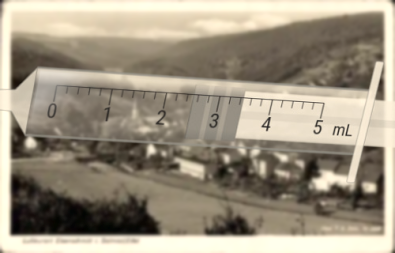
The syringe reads 2.5; mL
